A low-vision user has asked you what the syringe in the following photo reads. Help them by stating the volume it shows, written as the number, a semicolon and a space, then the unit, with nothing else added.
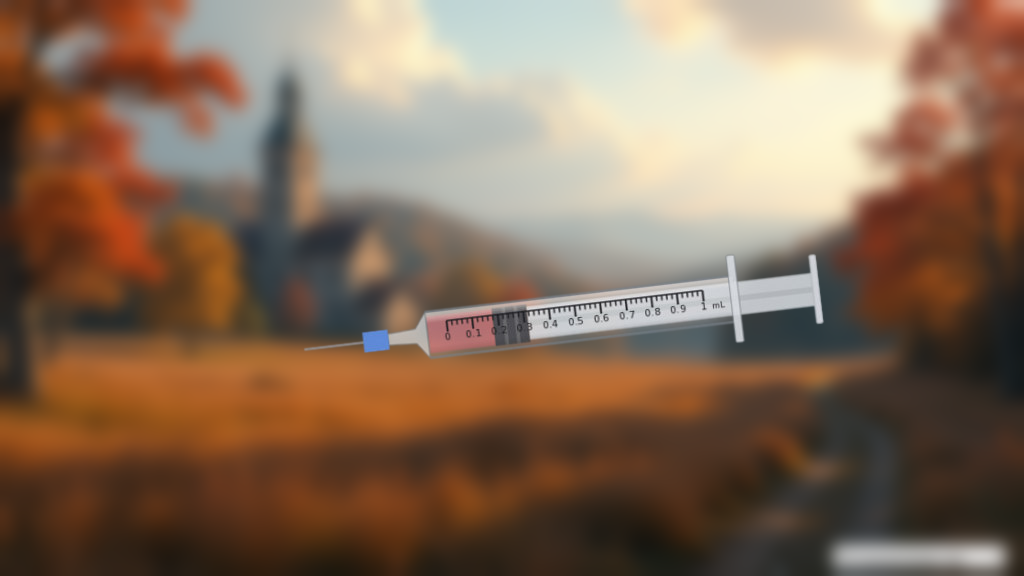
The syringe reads 0.18; mL
